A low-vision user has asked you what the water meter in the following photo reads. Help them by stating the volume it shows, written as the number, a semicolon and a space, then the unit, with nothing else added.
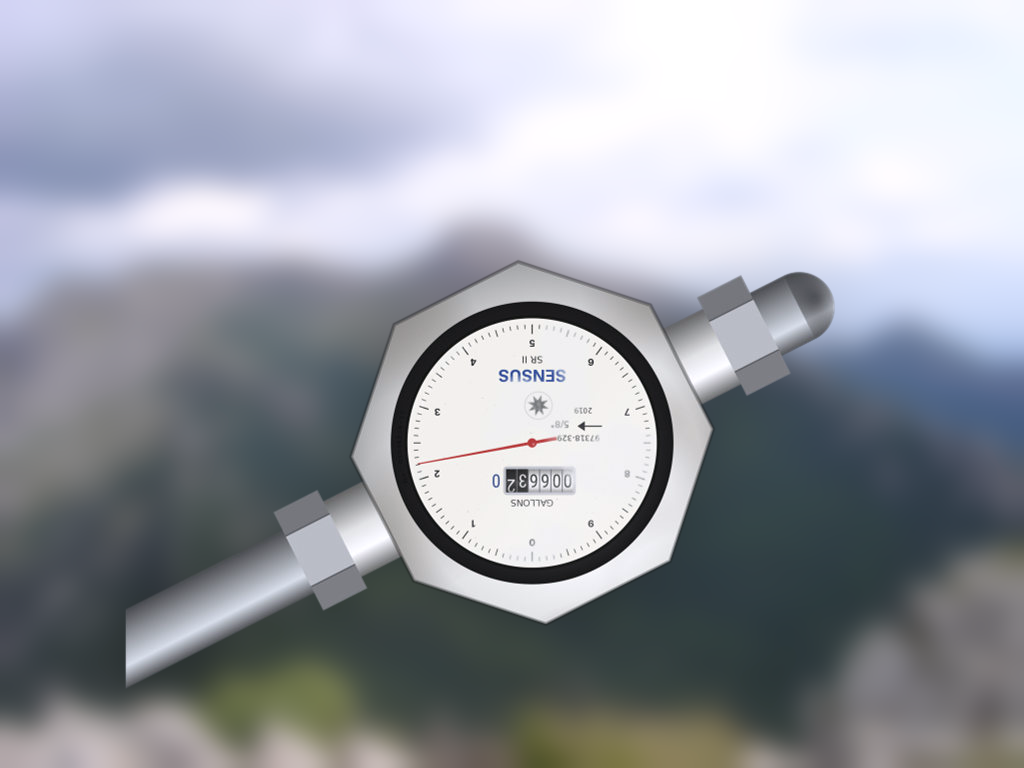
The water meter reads 66322.2; gal
